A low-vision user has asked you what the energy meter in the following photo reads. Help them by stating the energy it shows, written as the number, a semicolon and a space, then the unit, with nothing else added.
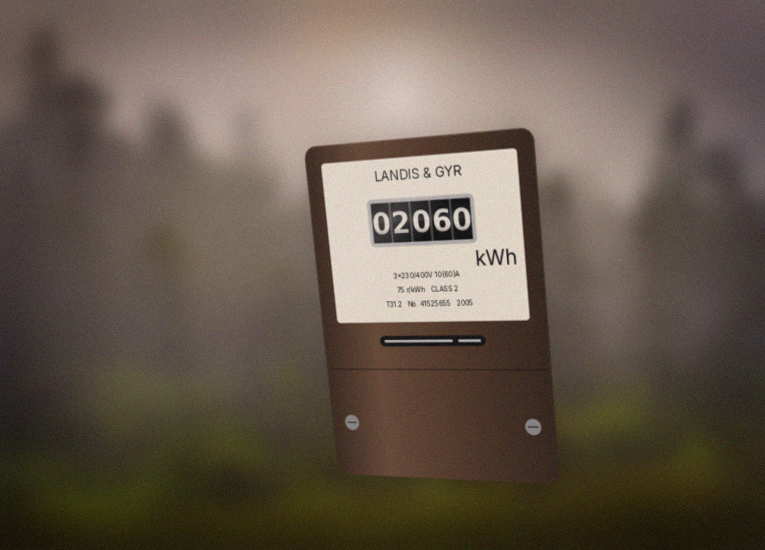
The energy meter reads 2060; kWh
